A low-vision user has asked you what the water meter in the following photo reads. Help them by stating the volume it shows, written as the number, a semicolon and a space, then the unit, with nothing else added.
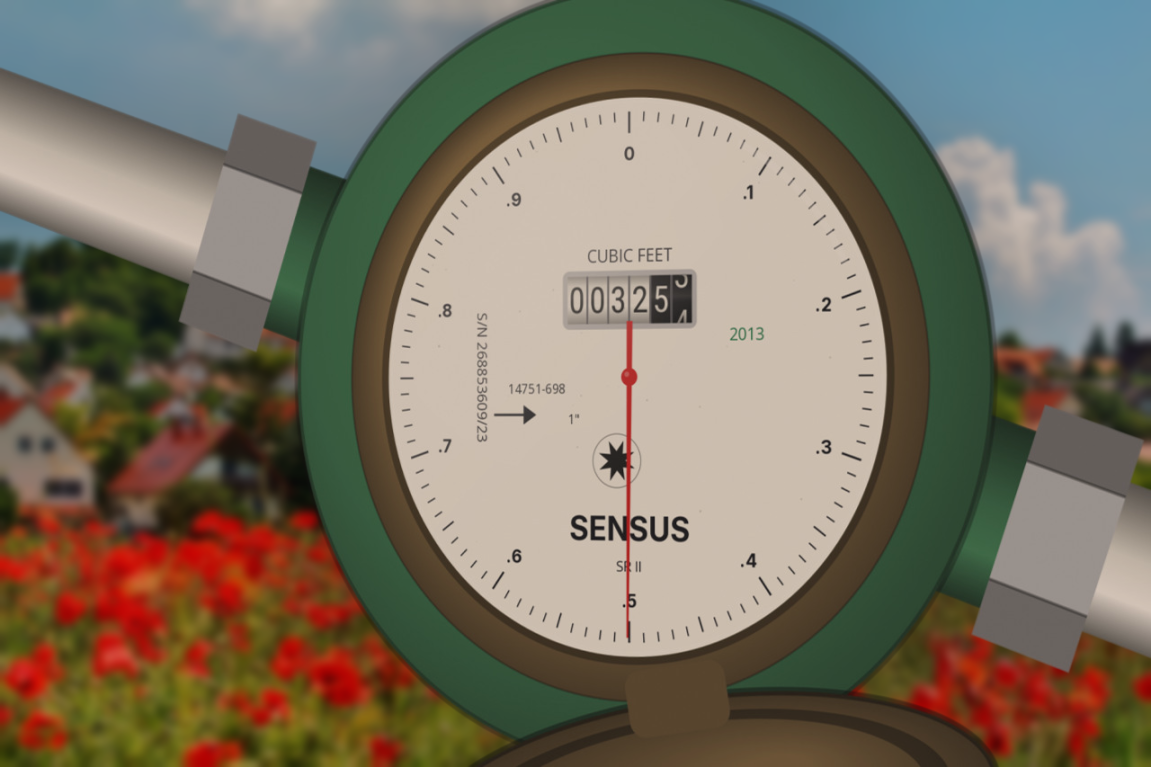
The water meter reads 3253.50; ft³
